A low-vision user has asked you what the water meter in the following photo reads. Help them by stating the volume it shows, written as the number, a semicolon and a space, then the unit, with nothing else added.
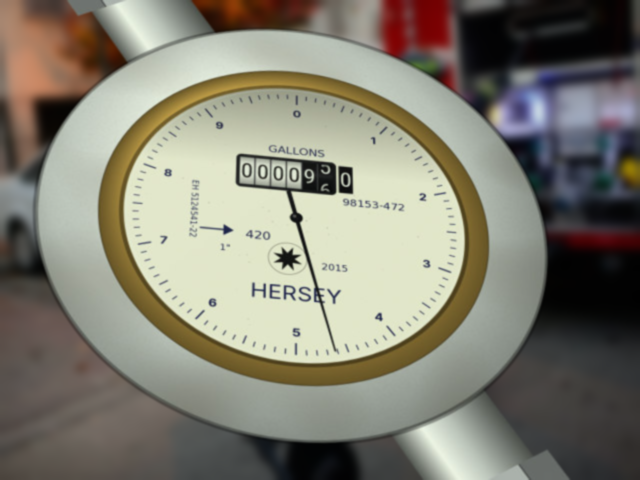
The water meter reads 954.6; gal
